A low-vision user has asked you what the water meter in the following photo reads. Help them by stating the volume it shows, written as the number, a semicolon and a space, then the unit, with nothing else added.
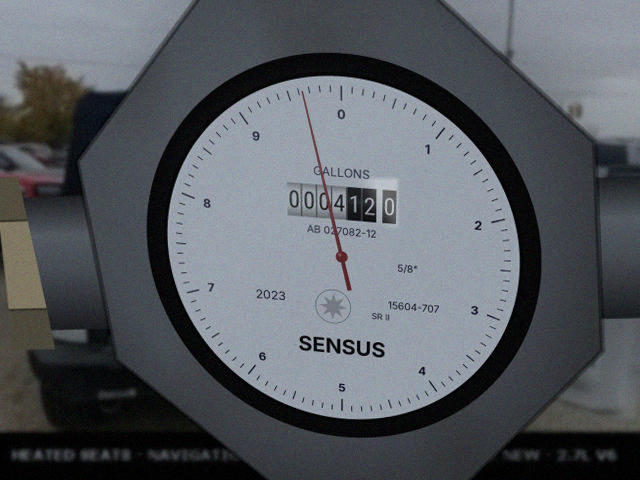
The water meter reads 4119.6; gal
